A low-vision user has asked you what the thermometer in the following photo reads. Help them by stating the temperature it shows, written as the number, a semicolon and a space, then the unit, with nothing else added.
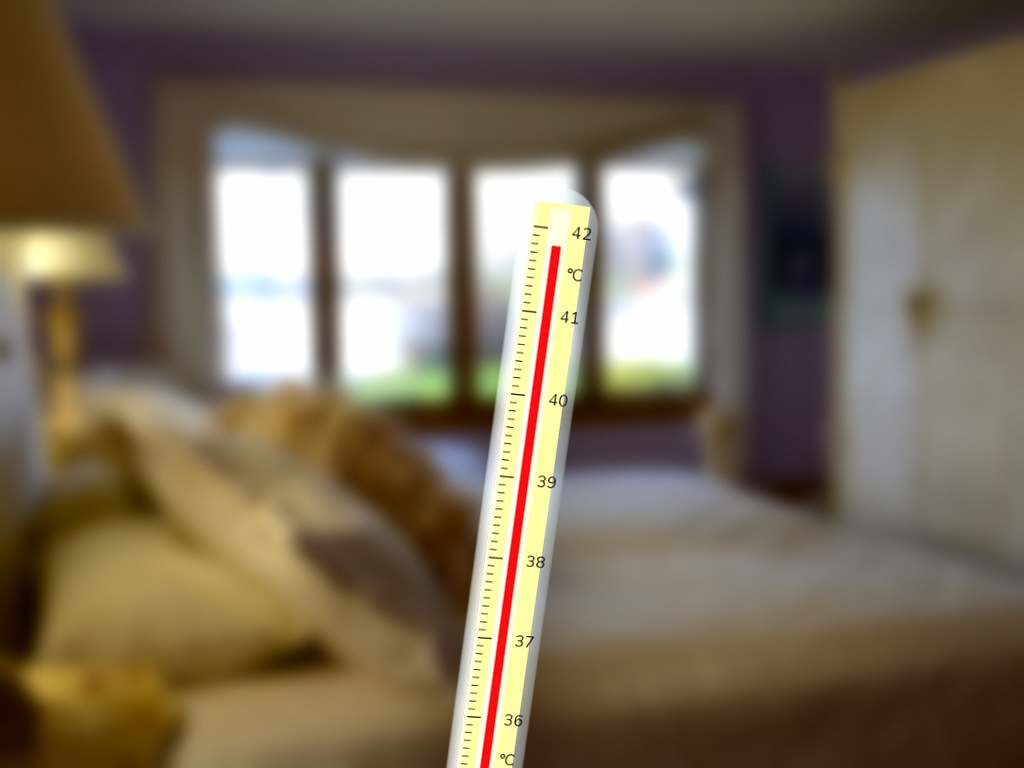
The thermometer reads 41.8; °C
